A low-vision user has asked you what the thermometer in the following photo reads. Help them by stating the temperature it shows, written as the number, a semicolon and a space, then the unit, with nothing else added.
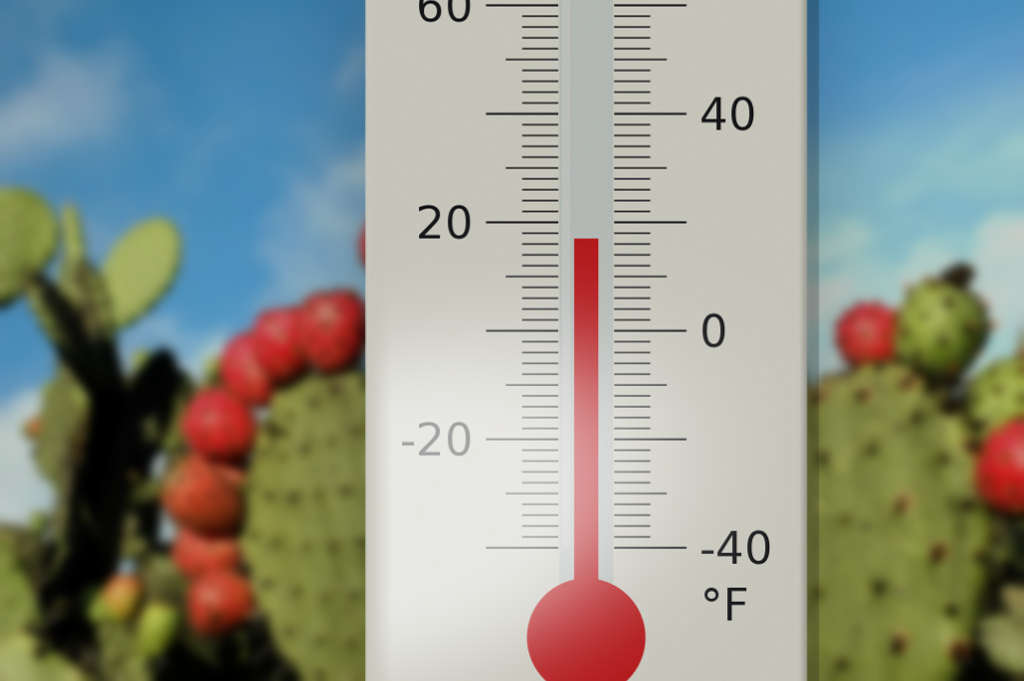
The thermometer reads 17; °F
